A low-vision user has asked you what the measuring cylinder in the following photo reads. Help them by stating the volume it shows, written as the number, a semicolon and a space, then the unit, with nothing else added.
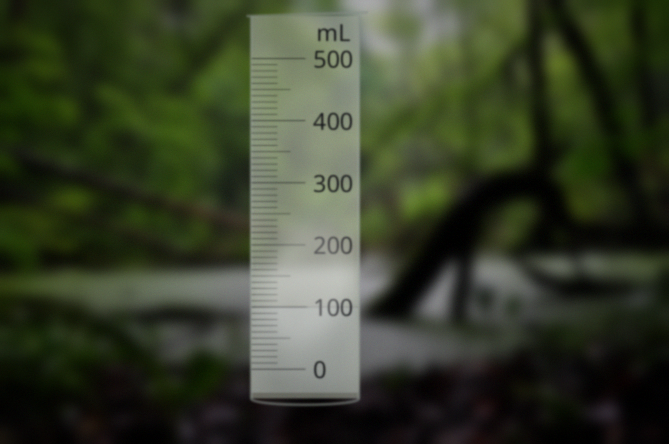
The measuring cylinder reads 100; mL
